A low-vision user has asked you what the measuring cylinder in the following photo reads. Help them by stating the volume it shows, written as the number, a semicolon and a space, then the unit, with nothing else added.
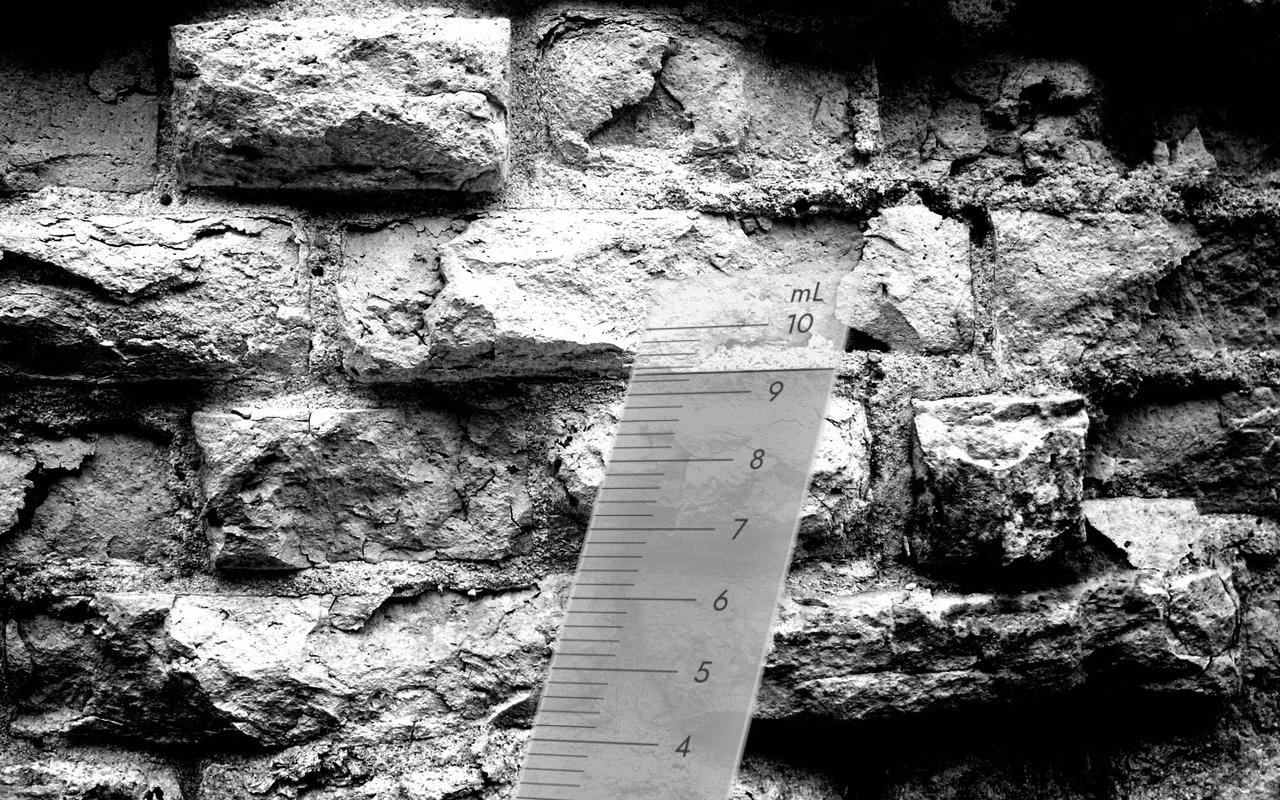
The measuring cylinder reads 9.3; mL
